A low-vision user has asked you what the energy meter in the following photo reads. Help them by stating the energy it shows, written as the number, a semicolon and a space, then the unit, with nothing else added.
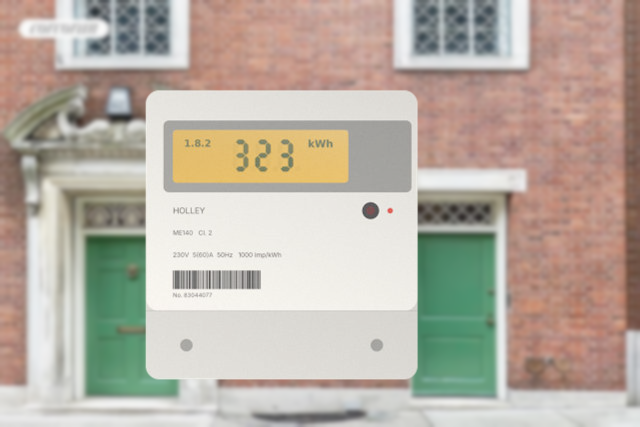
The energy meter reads 323; kWh
